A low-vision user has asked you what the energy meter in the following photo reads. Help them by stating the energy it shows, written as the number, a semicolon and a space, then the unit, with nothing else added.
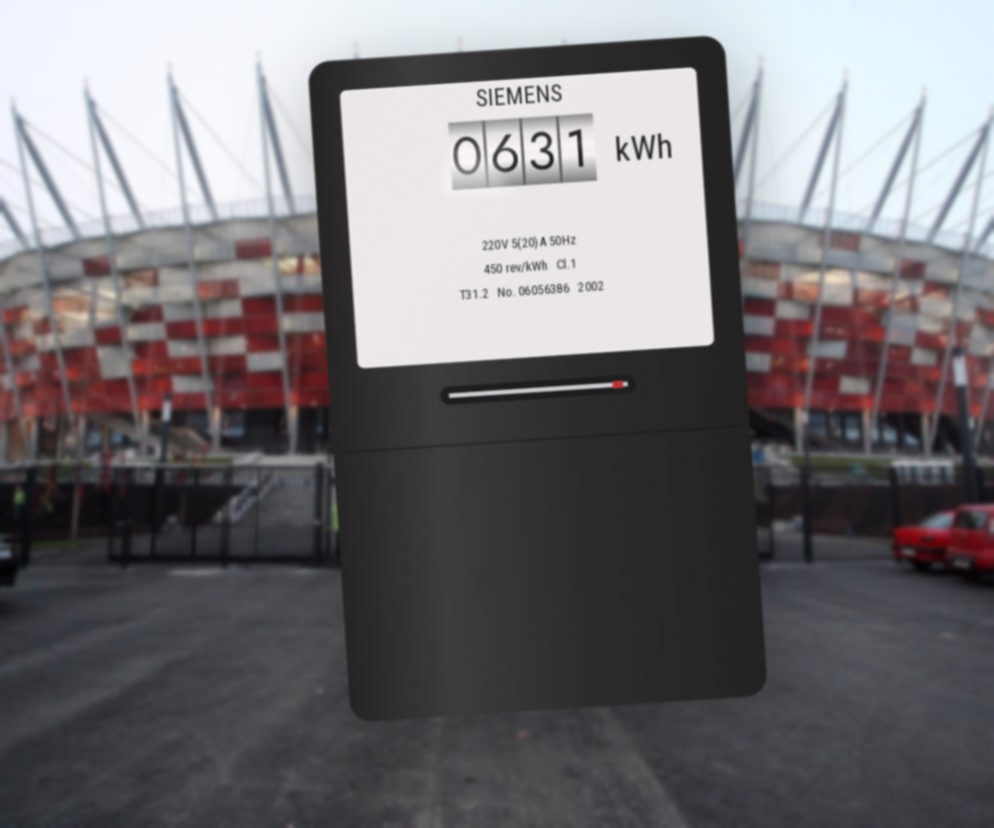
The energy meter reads 631; kWh
